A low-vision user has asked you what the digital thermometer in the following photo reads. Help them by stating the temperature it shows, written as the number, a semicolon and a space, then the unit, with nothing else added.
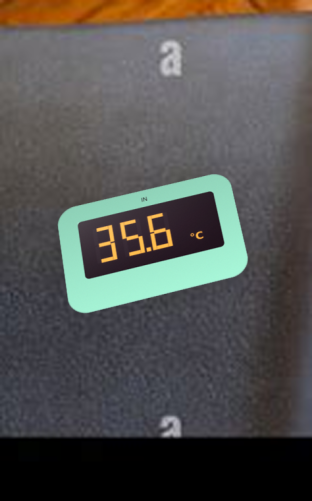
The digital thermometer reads 35.6; °C
